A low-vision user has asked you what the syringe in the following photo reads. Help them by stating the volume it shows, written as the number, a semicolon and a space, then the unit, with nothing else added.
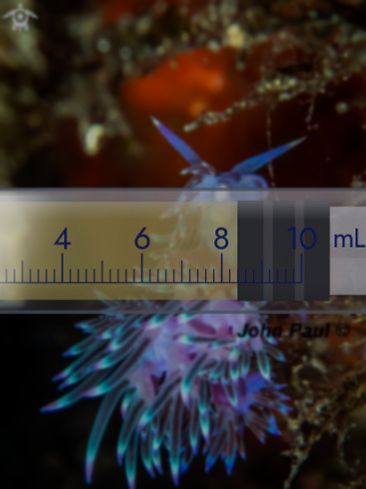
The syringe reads 8.4; mL
